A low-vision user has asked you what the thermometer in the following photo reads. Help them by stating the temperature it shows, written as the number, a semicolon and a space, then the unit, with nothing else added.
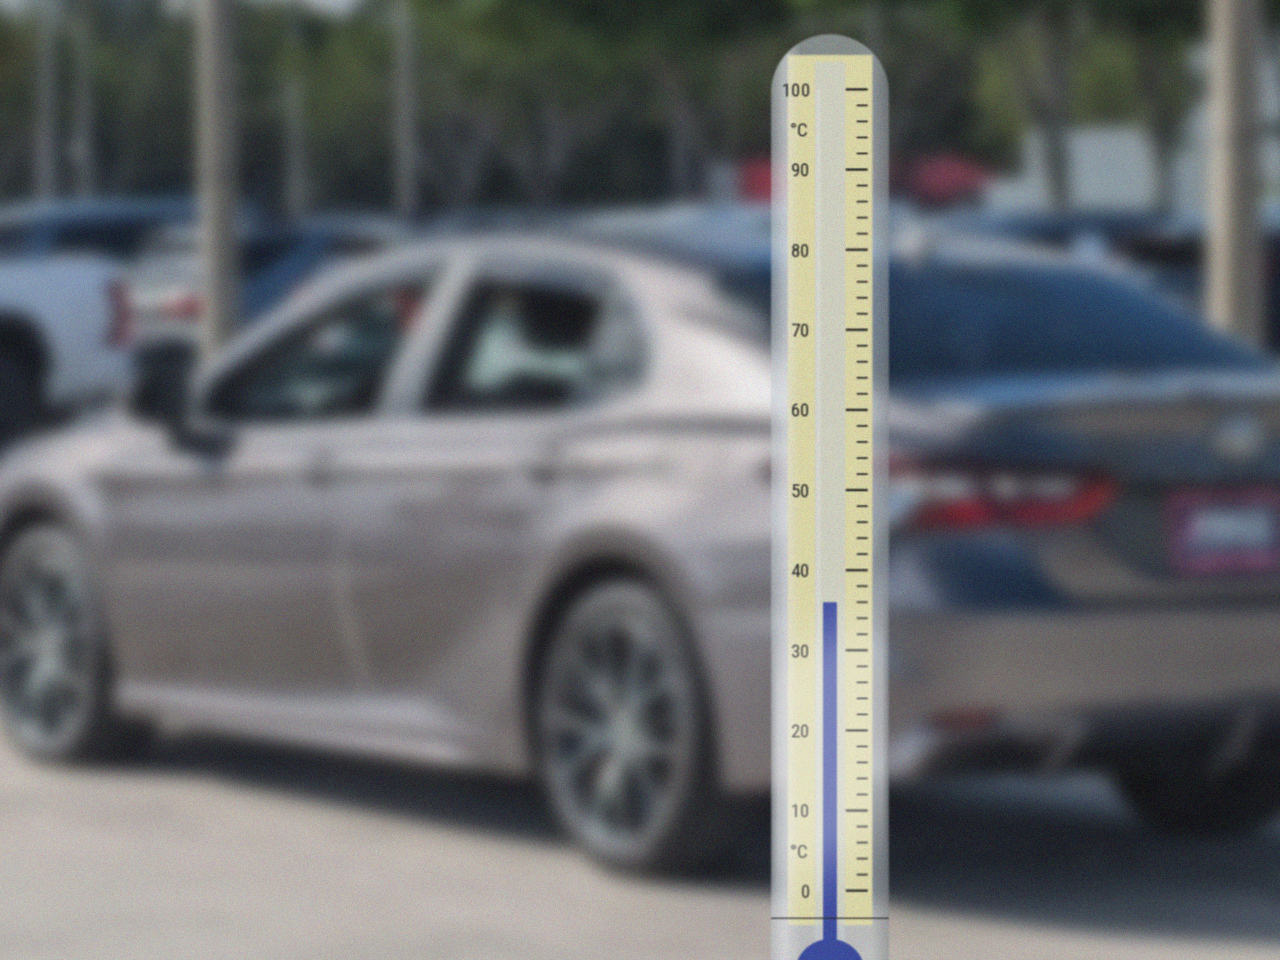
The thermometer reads 36; °C
